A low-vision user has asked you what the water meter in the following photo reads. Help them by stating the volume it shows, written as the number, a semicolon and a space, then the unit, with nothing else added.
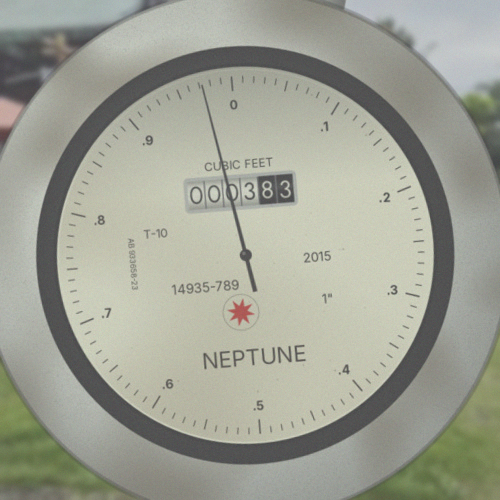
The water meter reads 382.97; ft³
